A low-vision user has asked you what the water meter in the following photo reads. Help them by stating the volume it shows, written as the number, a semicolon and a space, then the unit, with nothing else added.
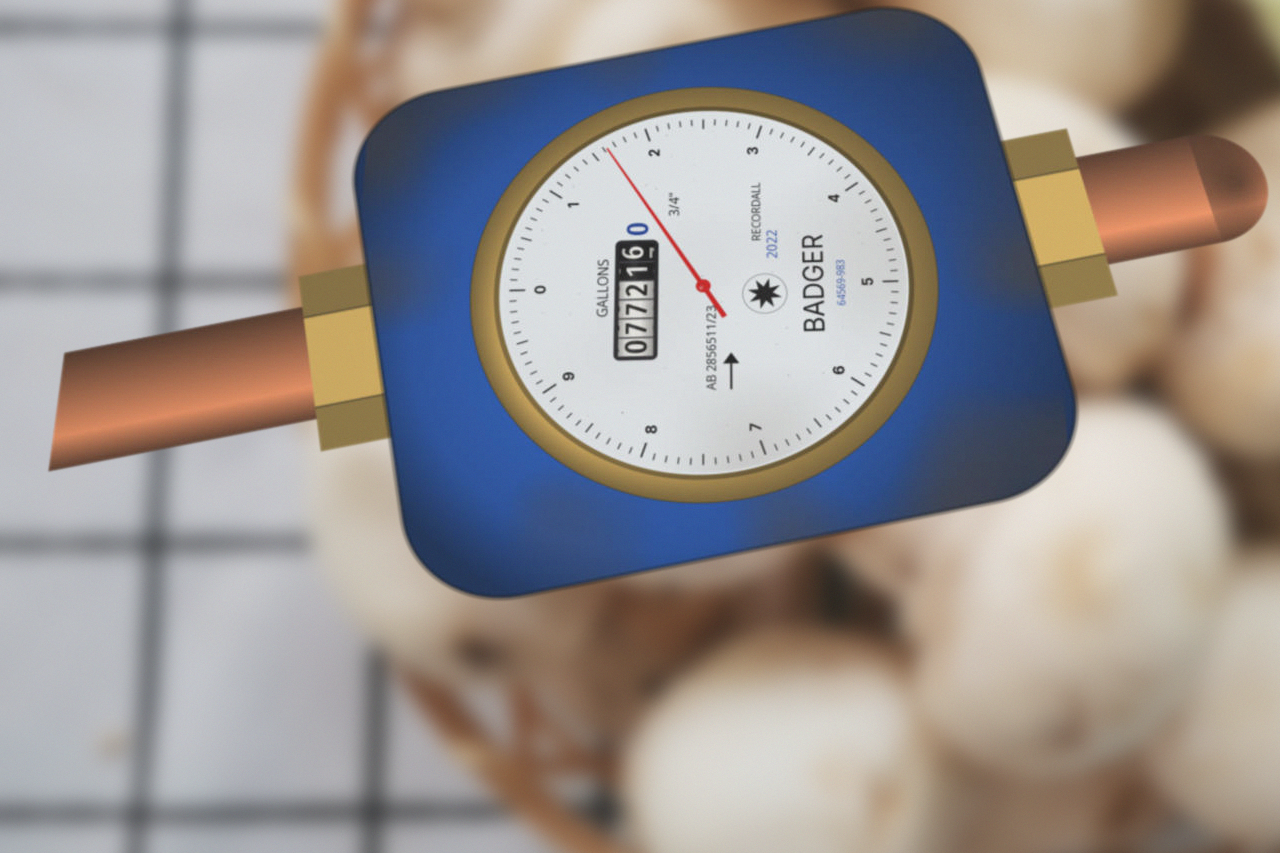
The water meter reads 772161.6; gal
